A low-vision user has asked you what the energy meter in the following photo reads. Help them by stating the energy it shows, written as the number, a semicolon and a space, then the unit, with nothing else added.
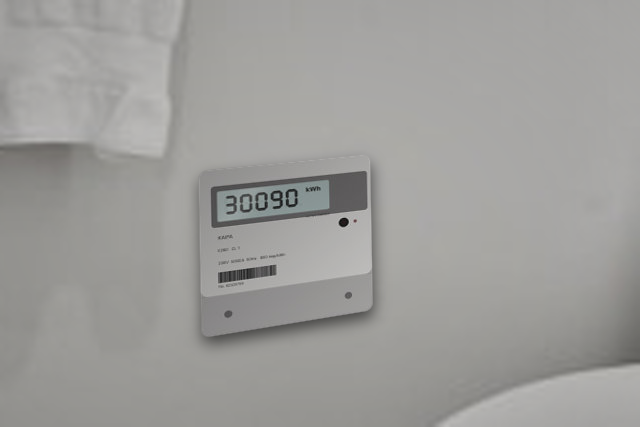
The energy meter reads 30090; kWh
